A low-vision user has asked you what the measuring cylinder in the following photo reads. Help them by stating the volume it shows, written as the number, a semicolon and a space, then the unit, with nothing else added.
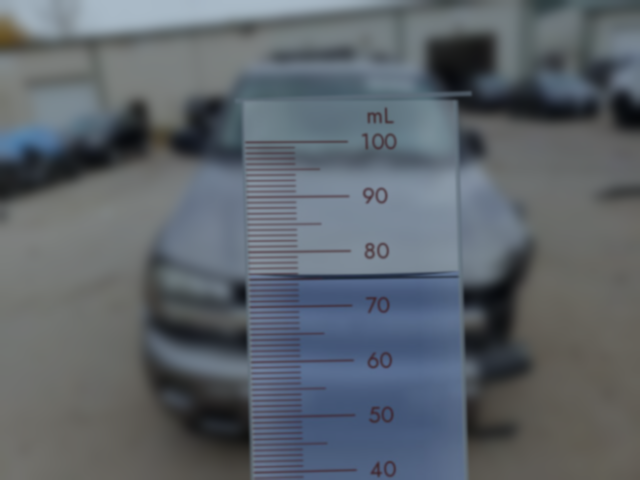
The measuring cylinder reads 75; mL
